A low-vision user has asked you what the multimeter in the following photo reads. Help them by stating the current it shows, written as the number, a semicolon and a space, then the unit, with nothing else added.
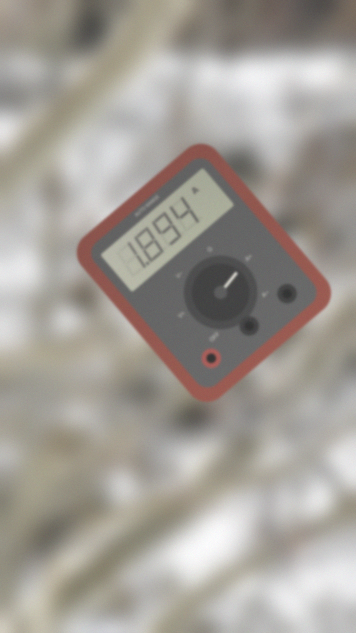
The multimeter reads 1.894; A
